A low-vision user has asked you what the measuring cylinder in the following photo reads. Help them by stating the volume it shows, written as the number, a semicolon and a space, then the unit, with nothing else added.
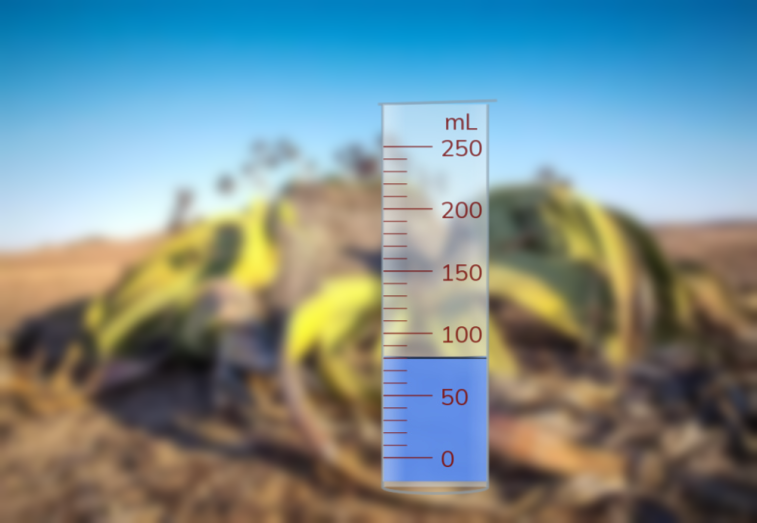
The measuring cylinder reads 80; mL
